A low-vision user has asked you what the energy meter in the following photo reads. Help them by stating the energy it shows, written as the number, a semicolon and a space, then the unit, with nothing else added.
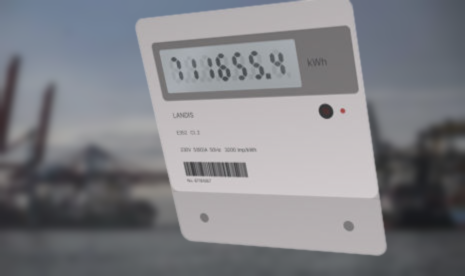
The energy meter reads 711655.4; kWh
